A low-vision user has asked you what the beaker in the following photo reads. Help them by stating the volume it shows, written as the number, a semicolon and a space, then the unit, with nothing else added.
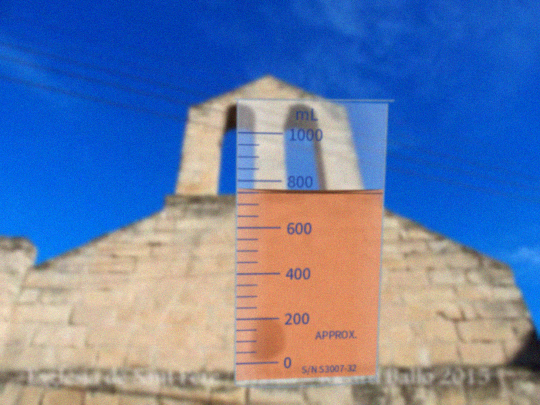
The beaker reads 750; mL
